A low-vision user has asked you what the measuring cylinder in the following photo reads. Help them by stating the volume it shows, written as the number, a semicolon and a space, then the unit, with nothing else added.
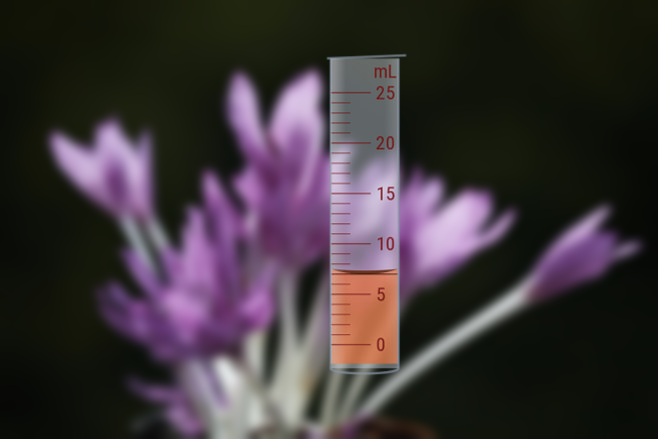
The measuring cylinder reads 7; mL
